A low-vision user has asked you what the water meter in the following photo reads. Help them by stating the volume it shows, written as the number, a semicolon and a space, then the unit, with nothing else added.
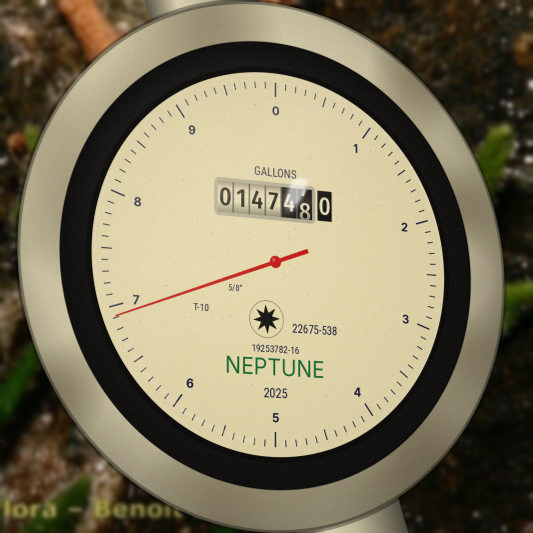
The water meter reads 147476.9; gal
